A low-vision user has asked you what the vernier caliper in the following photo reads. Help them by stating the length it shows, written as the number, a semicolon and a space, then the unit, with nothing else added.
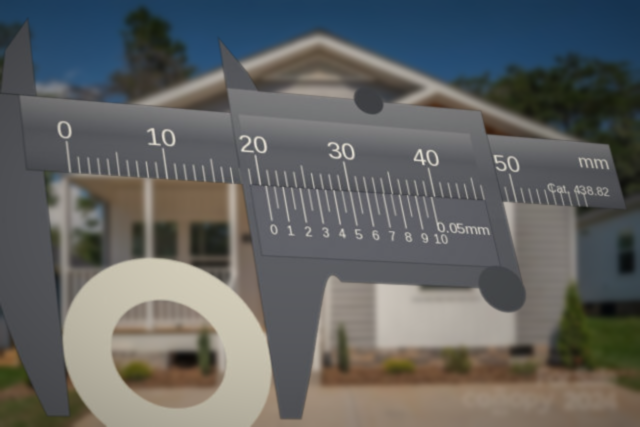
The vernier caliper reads 20.6; mm
